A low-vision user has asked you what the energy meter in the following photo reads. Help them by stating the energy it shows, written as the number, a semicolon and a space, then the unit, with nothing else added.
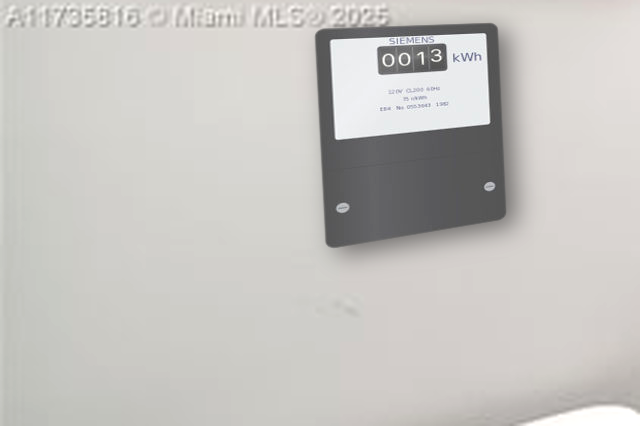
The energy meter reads 13; kWh
